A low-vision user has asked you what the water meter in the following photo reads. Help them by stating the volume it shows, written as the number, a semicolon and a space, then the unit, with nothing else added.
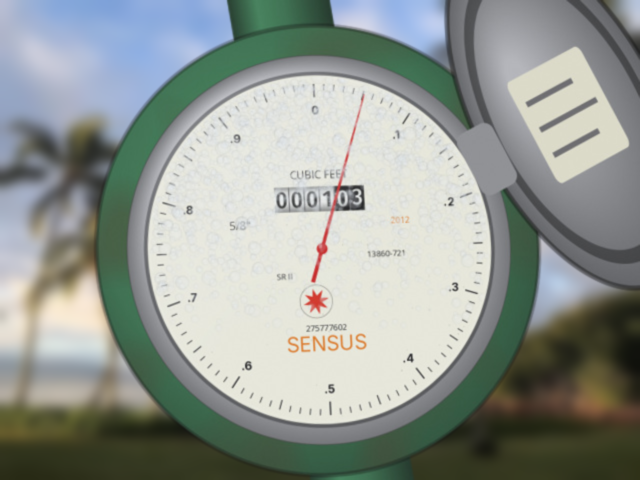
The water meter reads 103.05; ft³
